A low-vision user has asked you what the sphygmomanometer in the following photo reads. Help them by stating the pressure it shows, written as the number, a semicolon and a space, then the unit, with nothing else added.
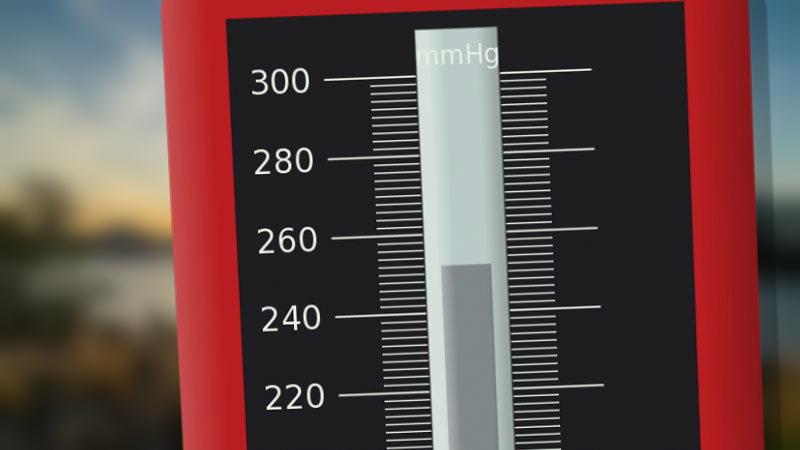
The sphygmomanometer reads 252; mmHg
